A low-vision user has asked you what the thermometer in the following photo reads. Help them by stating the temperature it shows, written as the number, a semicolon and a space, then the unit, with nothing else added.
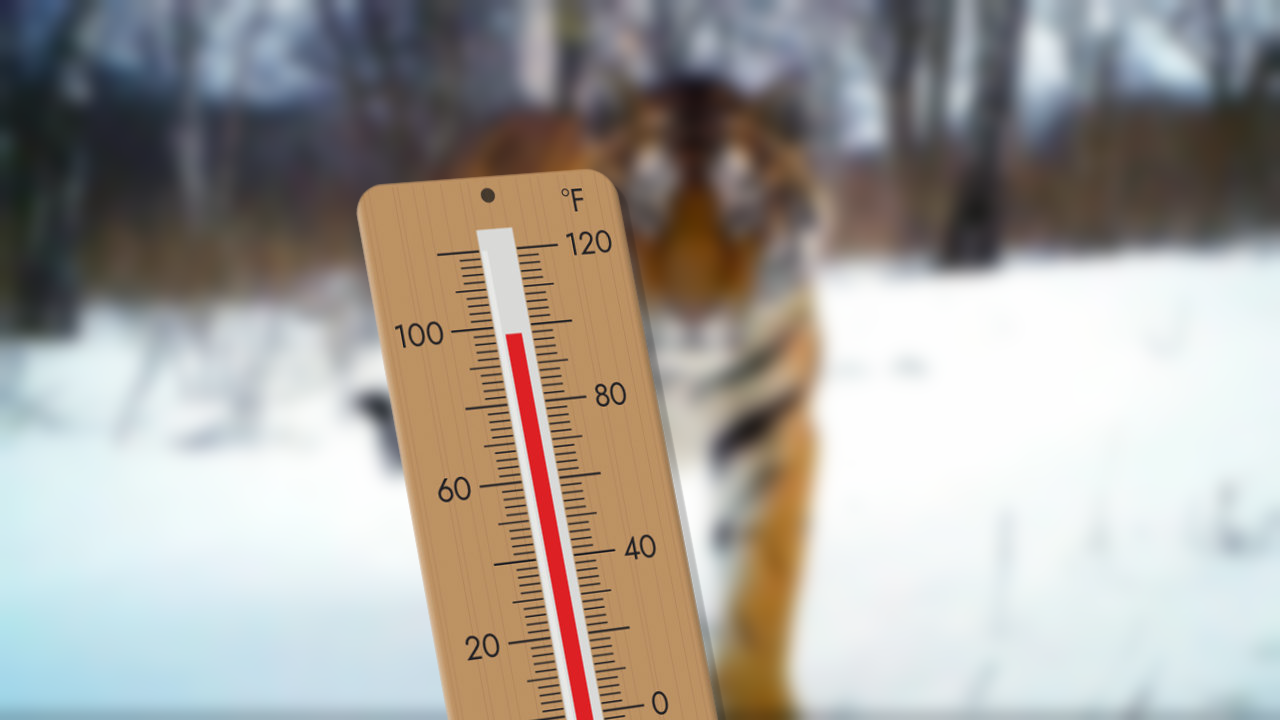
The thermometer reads 98; °F
